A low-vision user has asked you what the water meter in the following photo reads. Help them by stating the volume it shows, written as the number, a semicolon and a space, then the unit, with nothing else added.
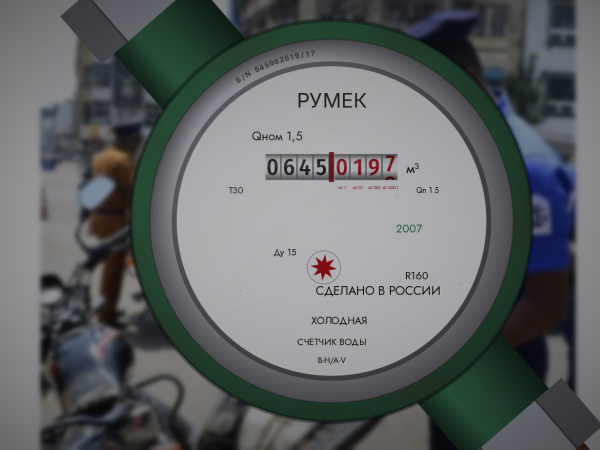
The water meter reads 645.0197; m³
